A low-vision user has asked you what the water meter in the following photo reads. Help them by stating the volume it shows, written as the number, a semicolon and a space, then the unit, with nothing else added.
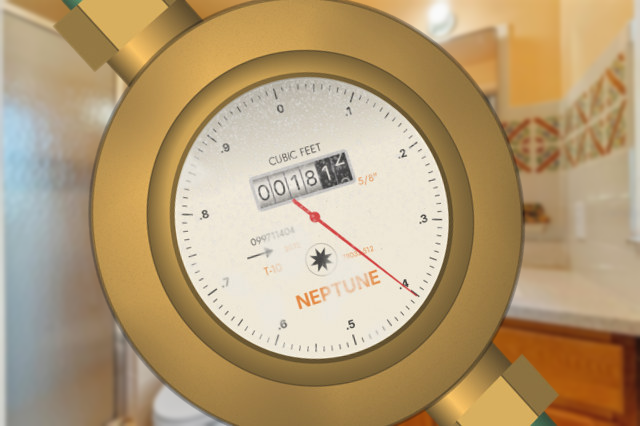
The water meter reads 1812.40; ft³
